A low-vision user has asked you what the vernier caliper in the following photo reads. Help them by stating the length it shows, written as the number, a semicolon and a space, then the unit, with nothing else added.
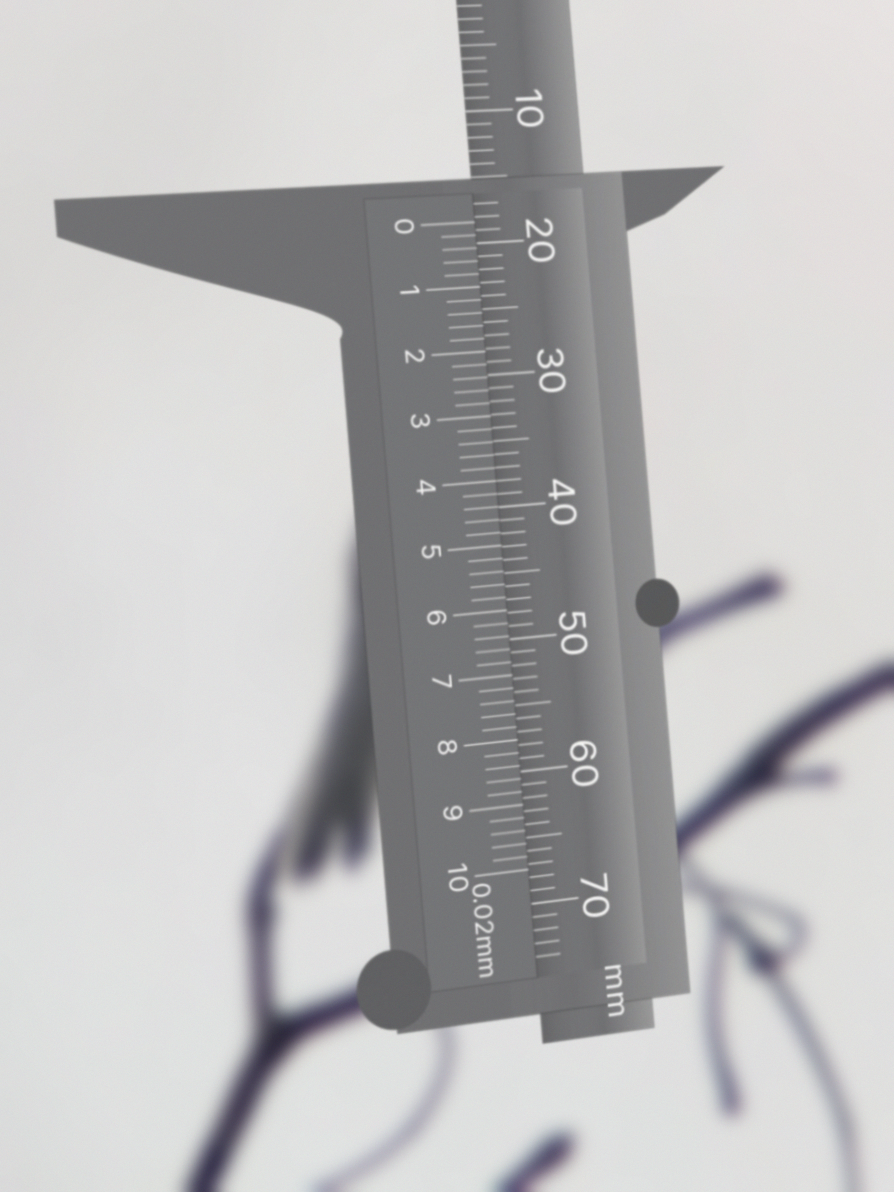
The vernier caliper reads 18.4; mm
